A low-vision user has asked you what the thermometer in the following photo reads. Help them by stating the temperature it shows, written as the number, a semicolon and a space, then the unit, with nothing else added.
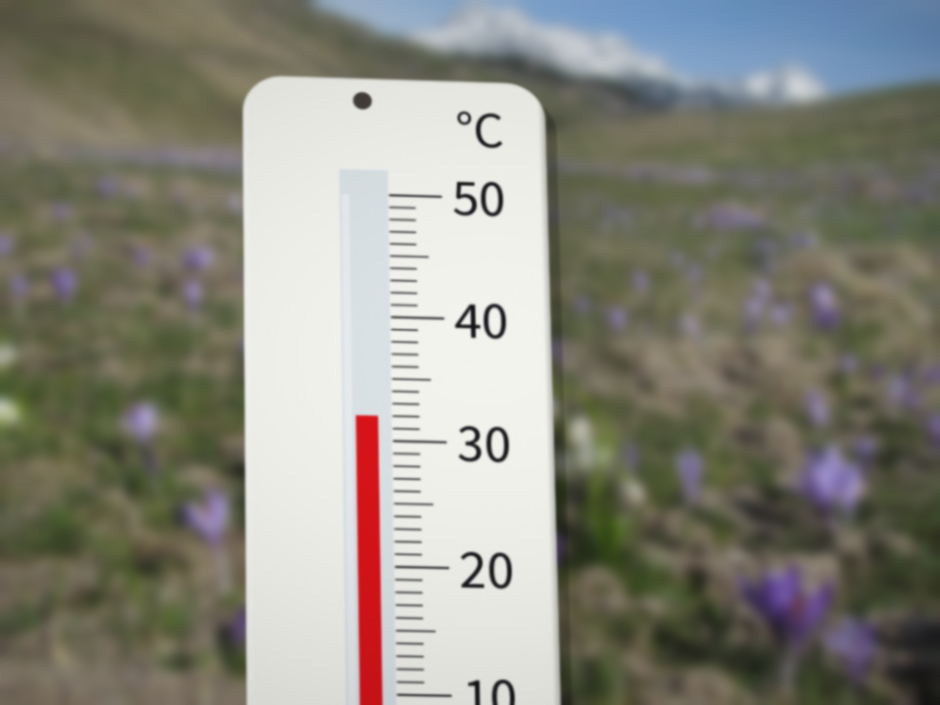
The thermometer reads 32; °C
